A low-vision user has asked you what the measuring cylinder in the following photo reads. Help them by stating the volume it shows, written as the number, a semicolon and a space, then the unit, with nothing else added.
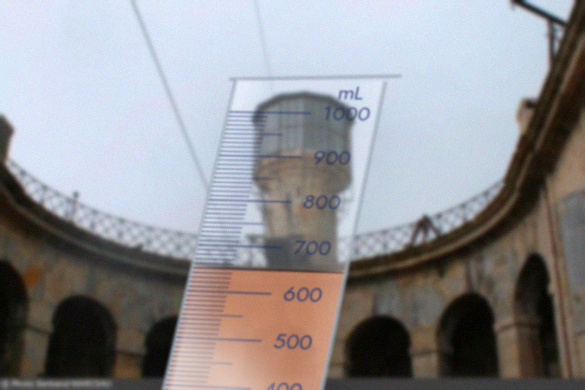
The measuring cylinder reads 650; mL
